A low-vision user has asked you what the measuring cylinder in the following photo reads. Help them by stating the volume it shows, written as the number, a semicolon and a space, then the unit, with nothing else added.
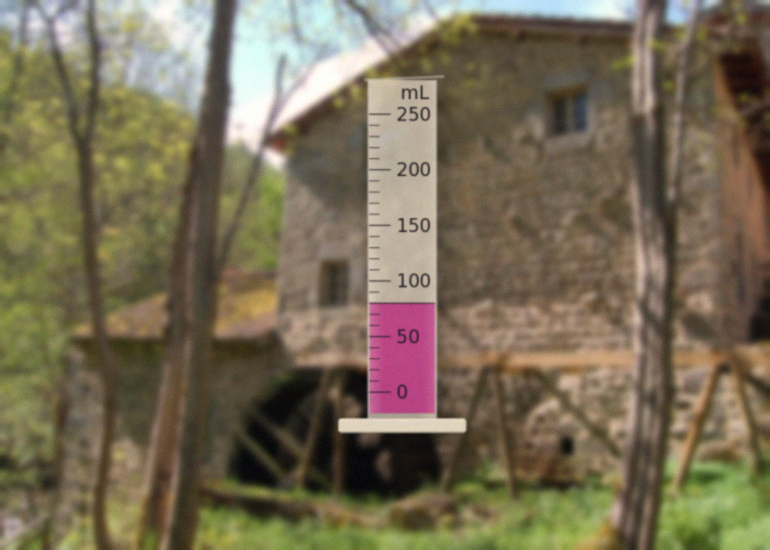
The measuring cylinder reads 80; mL
